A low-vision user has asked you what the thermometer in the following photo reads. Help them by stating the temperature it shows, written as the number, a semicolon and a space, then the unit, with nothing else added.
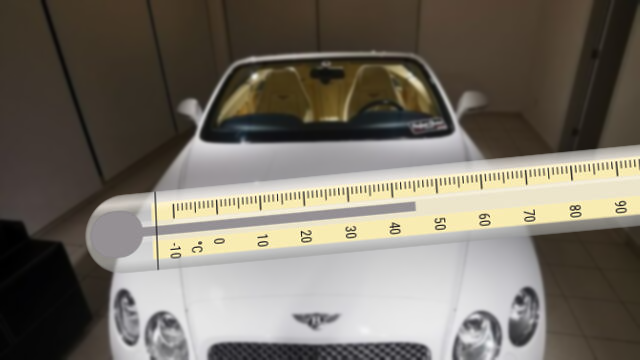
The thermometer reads 45; °C
